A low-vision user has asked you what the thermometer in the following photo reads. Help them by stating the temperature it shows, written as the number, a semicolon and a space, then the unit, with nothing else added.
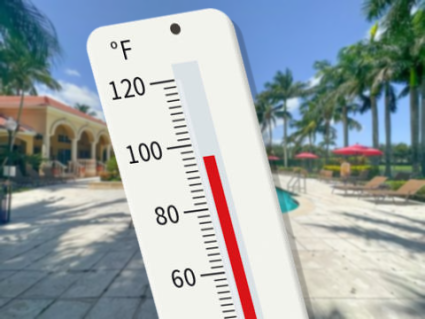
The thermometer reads 96; °F
